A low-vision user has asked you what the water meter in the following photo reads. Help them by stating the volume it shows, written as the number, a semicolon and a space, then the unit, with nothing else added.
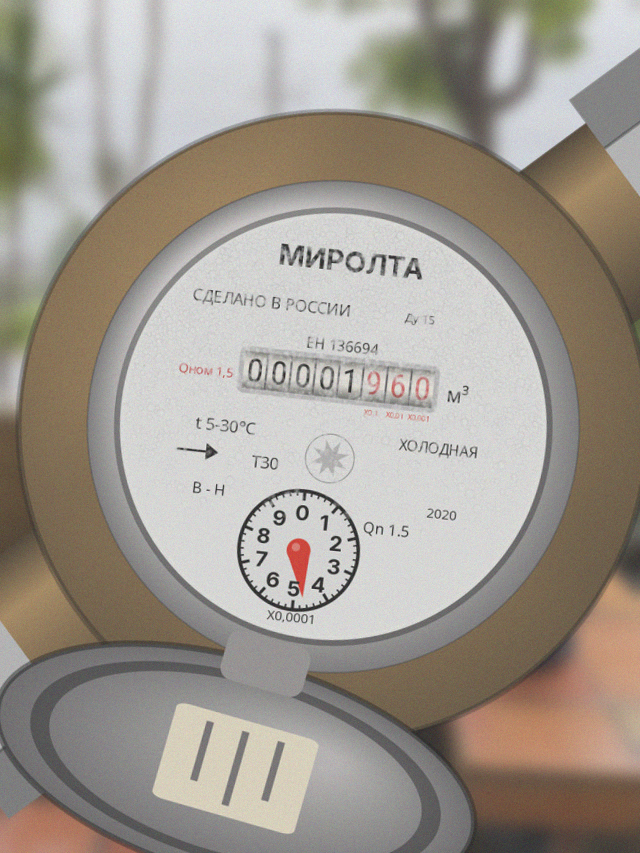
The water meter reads 1.9604; m³
